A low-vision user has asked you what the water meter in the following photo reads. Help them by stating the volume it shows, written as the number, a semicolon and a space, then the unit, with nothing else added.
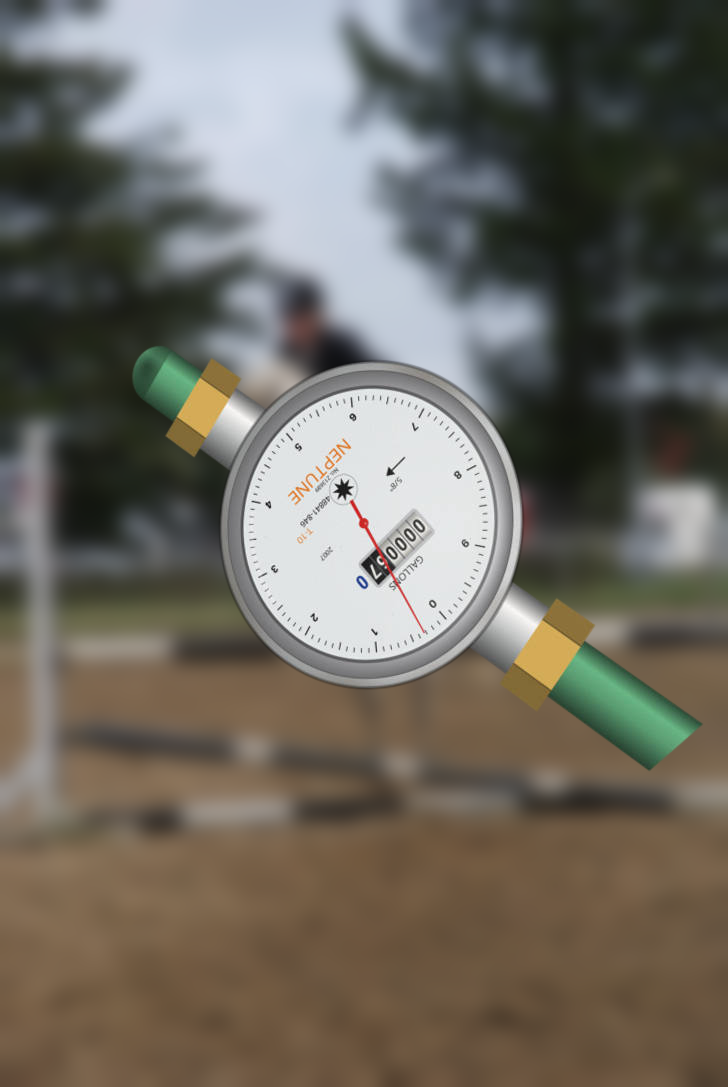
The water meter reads 670.3; gal
